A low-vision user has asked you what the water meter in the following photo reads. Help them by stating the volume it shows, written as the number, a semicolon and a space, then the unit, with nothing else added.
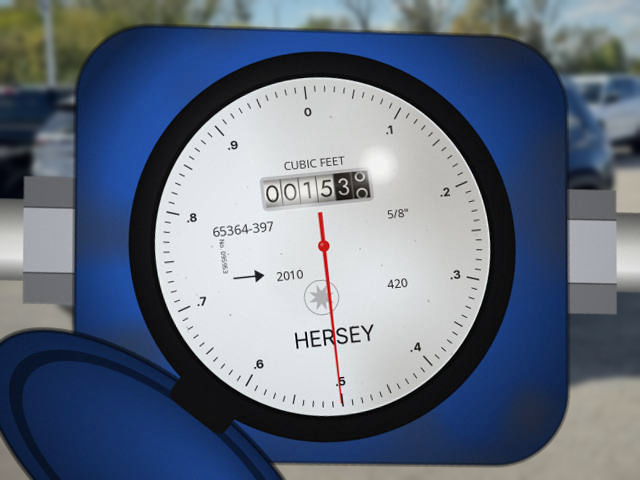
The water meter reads 1538.50; ft³
